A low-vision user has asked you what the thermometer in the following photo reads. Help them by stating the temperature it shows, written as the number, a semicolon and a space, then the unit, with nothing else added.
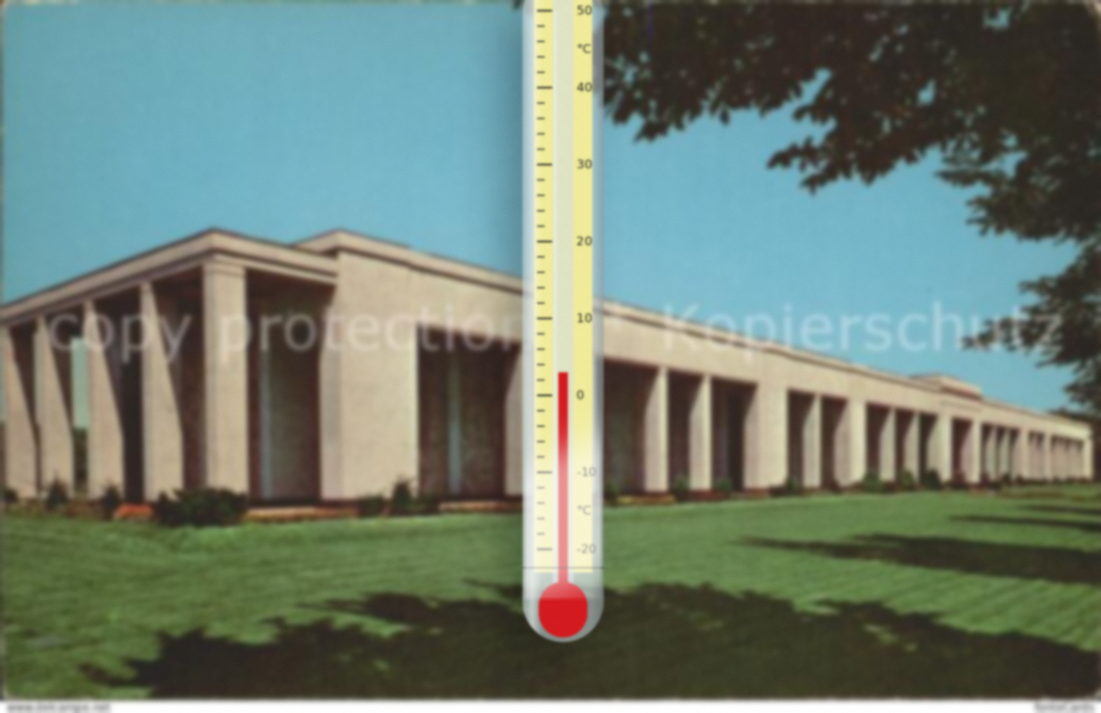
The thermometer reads 3; °C
